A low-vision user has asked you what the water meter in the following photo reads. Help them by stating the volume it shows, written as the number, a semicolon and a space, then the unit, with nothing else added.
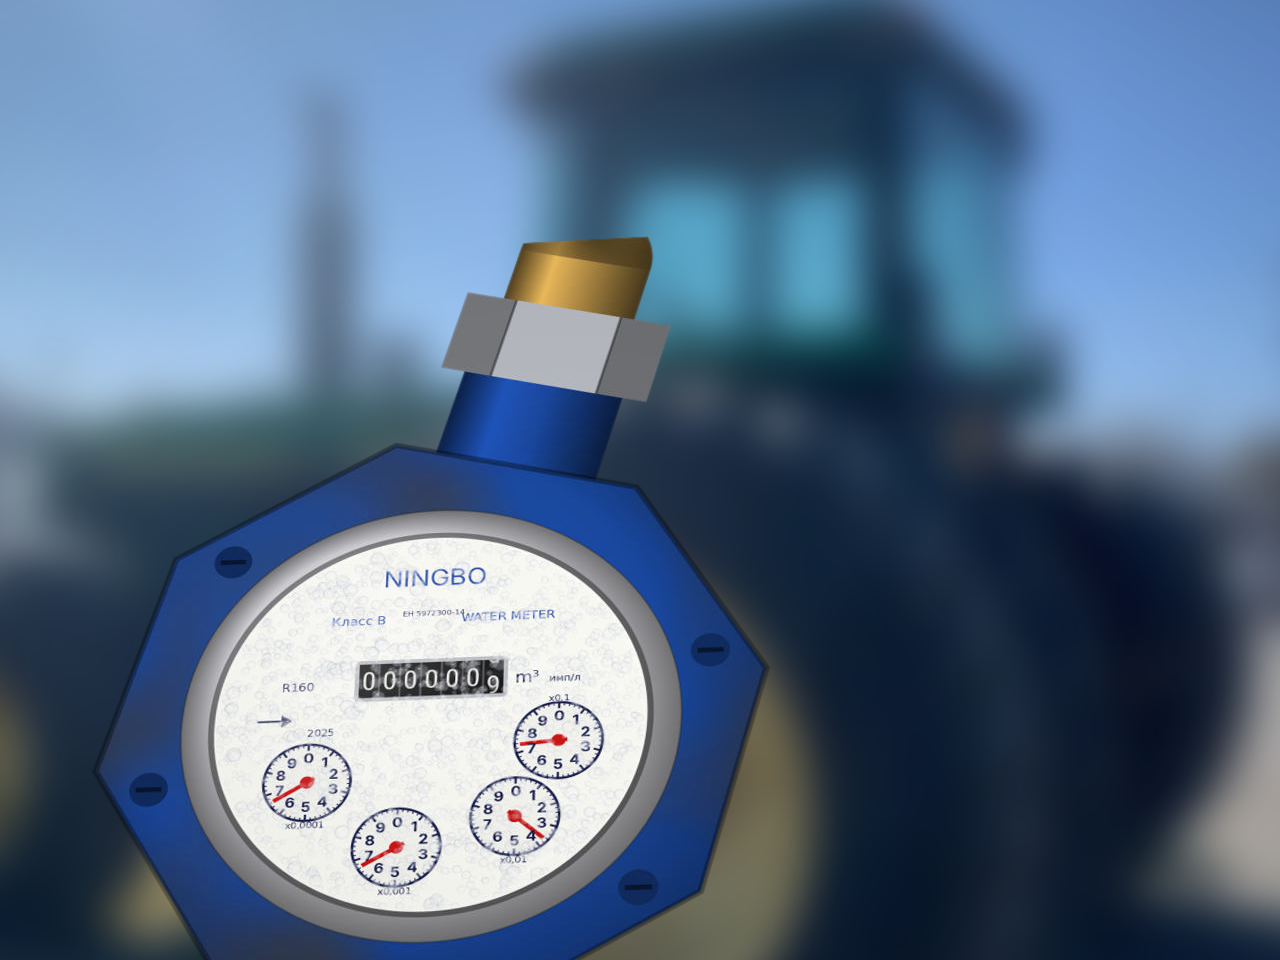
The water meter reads 8.7366; m³
